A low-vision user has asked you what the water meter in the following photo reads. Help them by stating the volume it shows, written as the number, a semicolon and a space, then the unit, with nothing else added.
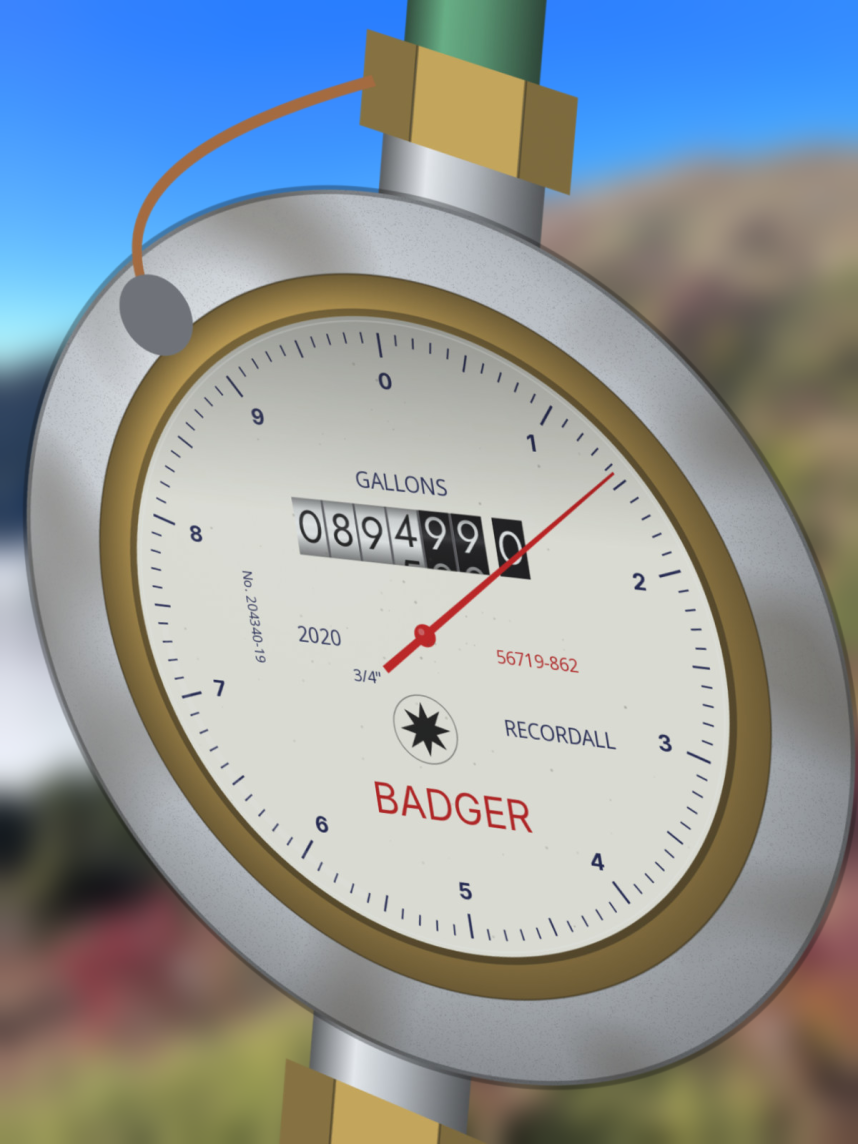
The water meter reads 894991.4; gal
